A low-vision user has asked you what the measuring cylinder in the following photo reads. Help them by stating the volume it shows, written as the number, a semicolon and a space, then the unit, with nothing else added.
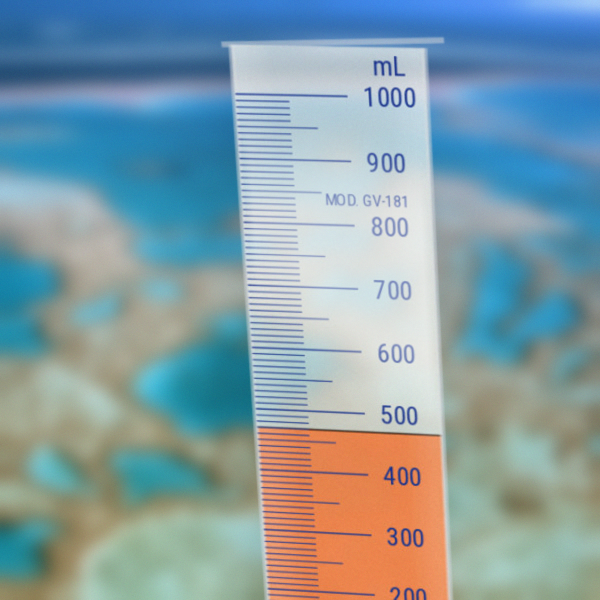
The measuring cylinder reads 470; mL
